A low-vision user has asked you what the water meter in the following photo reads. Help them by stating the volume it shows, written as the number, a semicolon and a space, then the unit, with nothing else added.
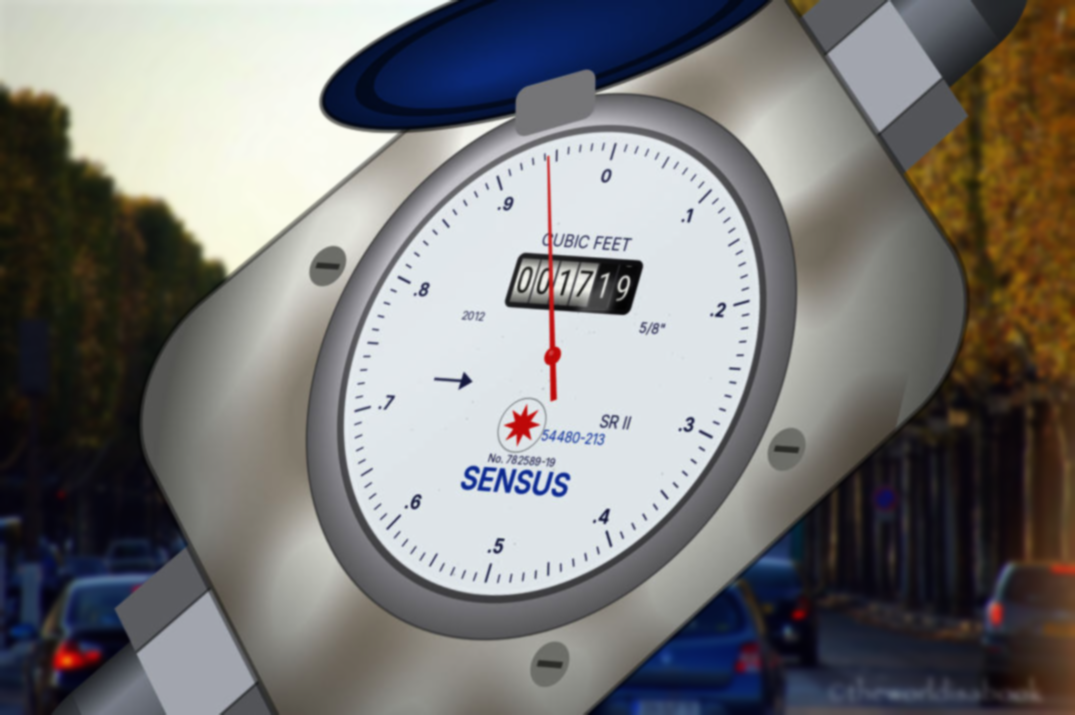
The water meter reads 1718.94; ft³
